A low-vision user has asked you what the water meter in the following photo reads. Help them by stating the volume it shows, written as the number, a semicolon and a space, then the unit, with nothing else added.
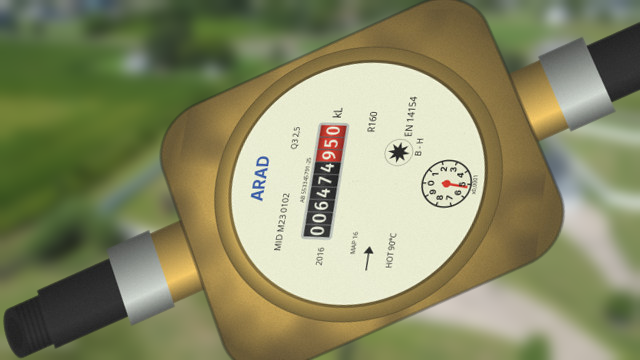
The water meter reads 6474.9505; kL
